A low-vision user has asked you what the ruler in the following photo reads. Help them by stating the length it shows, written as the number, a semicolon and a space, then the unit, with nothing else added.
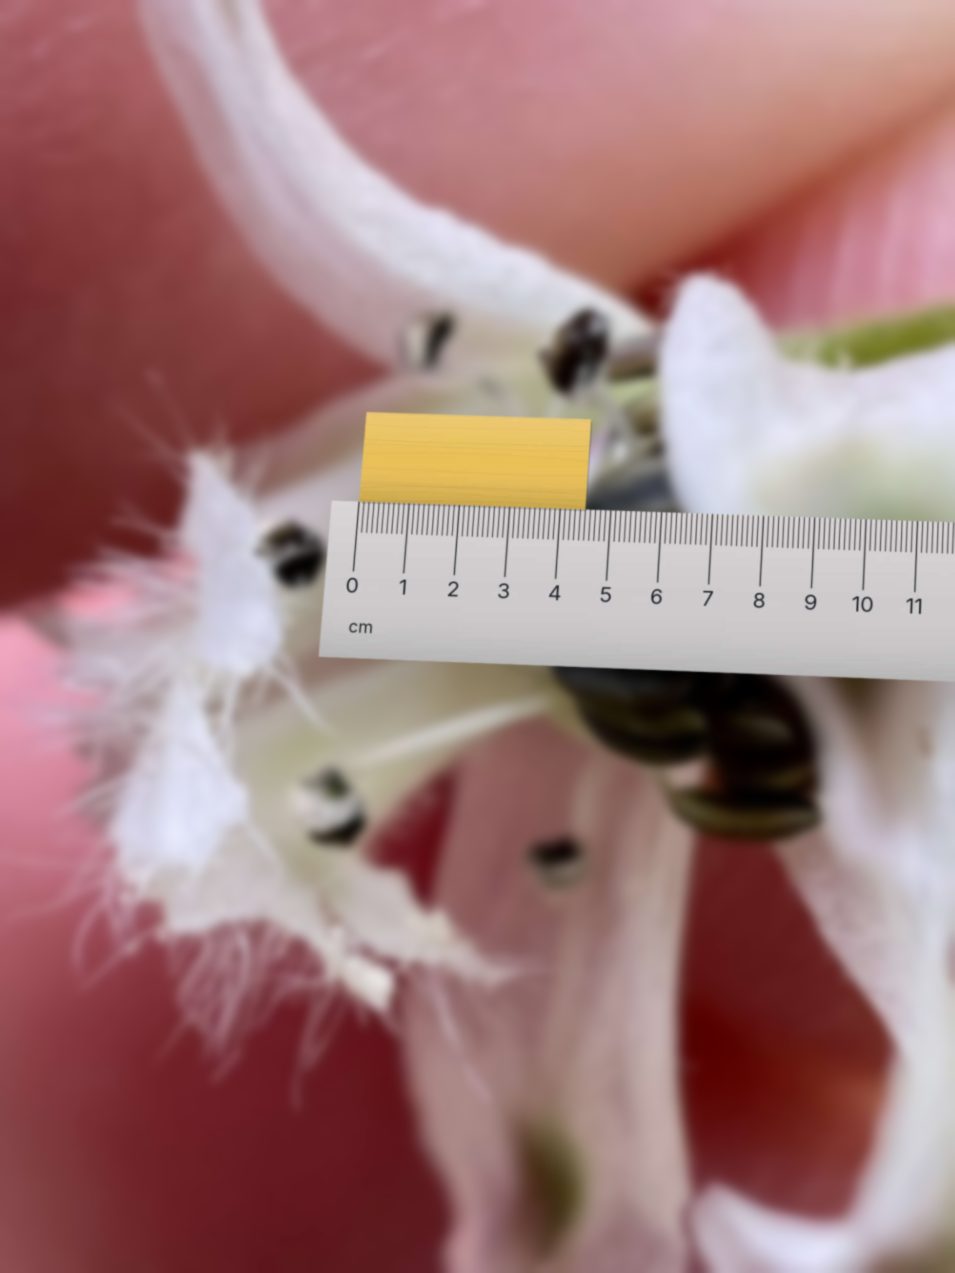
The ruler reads 4.5; cm
